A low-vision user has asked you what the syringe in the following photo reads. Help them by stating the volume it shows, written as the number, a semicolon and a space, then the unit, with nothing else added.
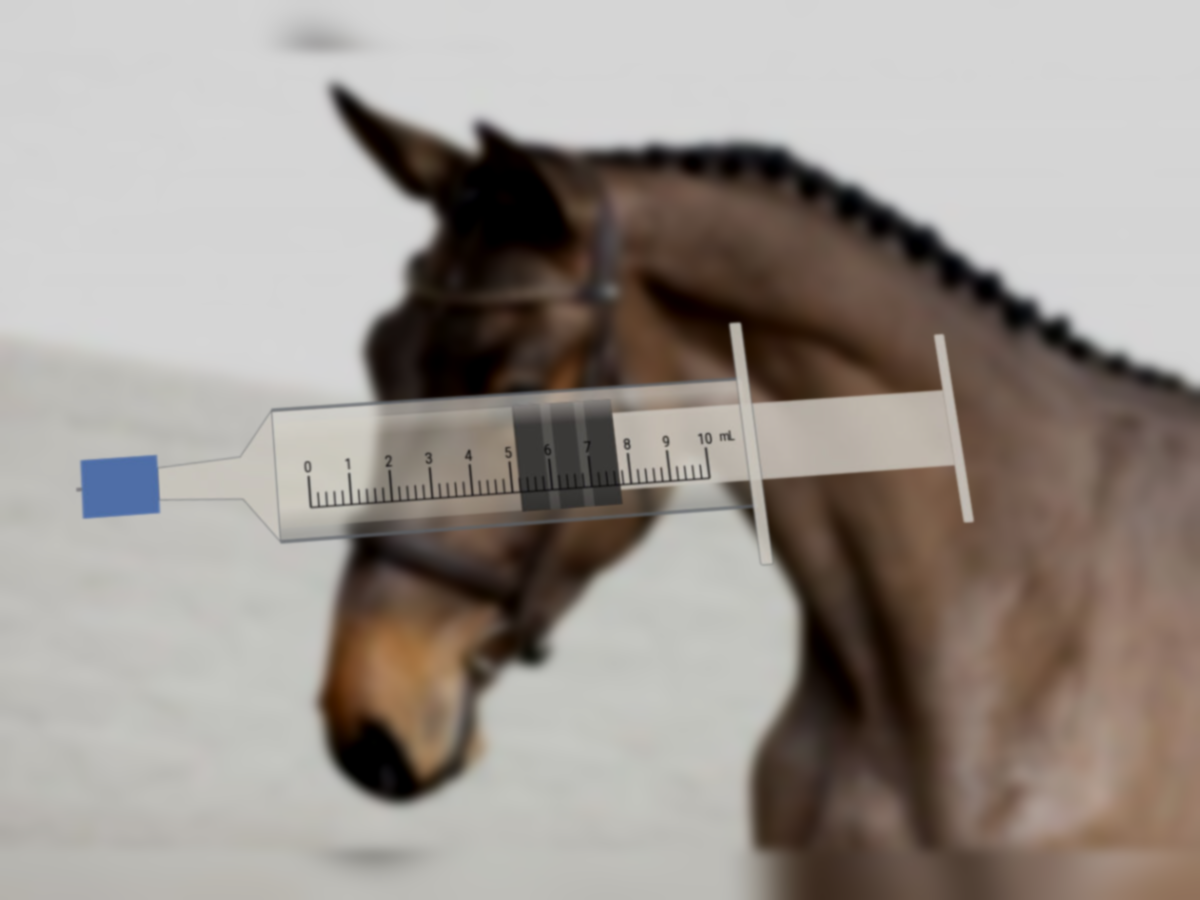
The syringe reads 5.2; mL
